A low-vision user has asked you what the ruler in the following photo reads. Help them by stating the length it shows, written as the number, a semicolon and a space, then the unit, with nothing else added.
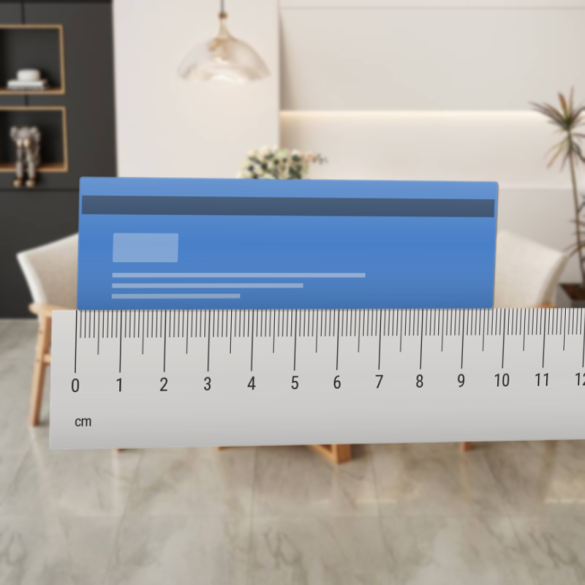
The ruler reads 9.7; cm
